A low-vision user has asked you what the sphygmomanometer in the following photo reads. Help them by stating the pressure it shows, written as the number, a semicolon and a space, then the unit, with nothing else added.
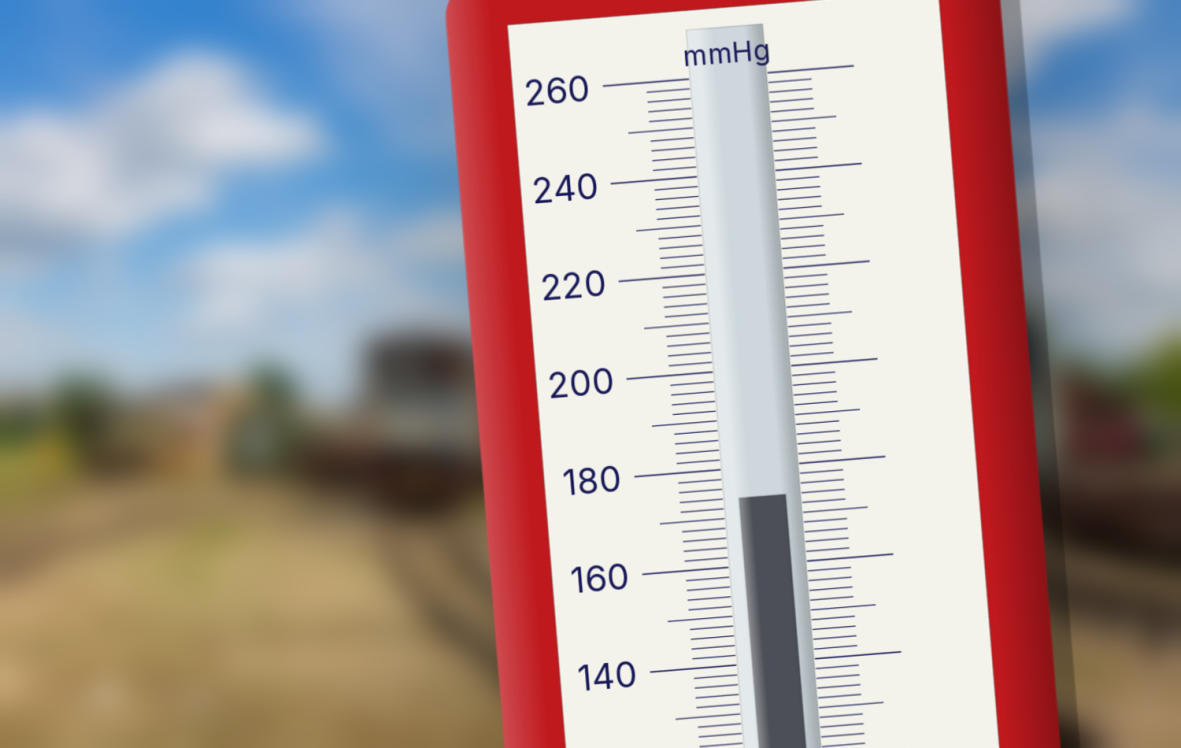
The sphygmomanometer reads 174; mmHg
